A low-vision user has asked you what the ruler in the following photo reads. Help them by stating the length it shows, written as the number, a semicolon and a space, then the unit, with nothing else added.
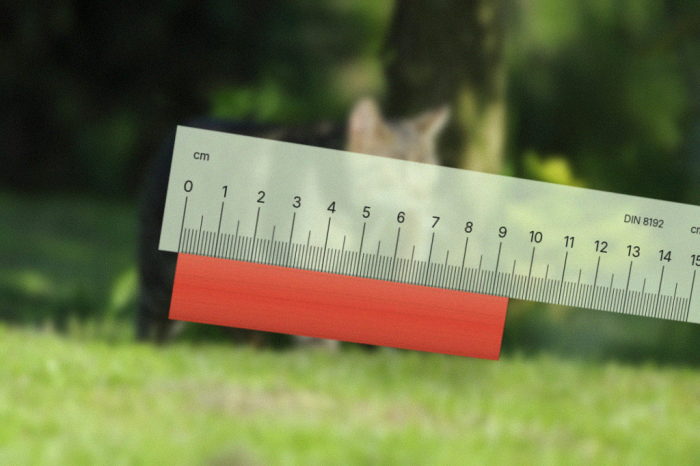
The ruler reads 9.5; cm
